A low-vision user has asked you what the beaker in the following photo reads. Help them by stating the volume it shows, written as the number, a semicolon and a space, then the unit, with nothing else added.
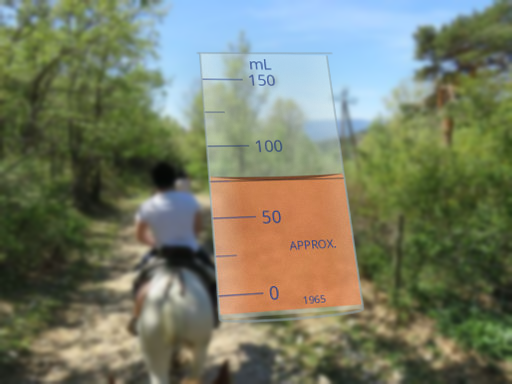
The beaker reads 75; mL
